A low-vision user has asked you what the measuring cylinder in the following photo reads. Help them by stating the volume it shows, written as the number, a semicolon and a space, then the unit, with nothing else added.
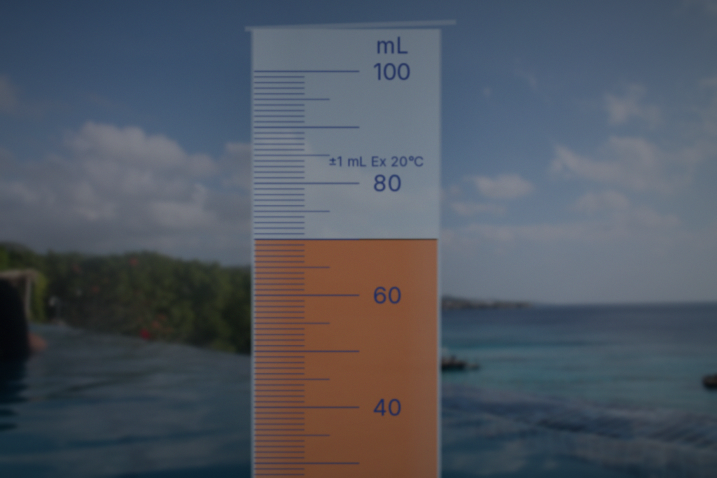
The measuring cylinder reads 70; mL
